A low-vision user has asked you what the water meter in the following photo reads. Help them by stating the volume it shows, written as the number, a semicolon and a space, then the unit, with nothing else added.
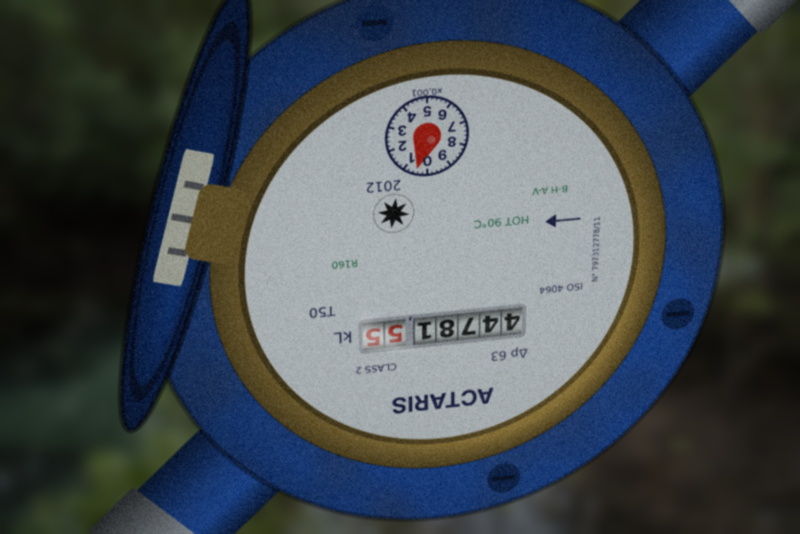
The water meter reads 44781.550; kL
